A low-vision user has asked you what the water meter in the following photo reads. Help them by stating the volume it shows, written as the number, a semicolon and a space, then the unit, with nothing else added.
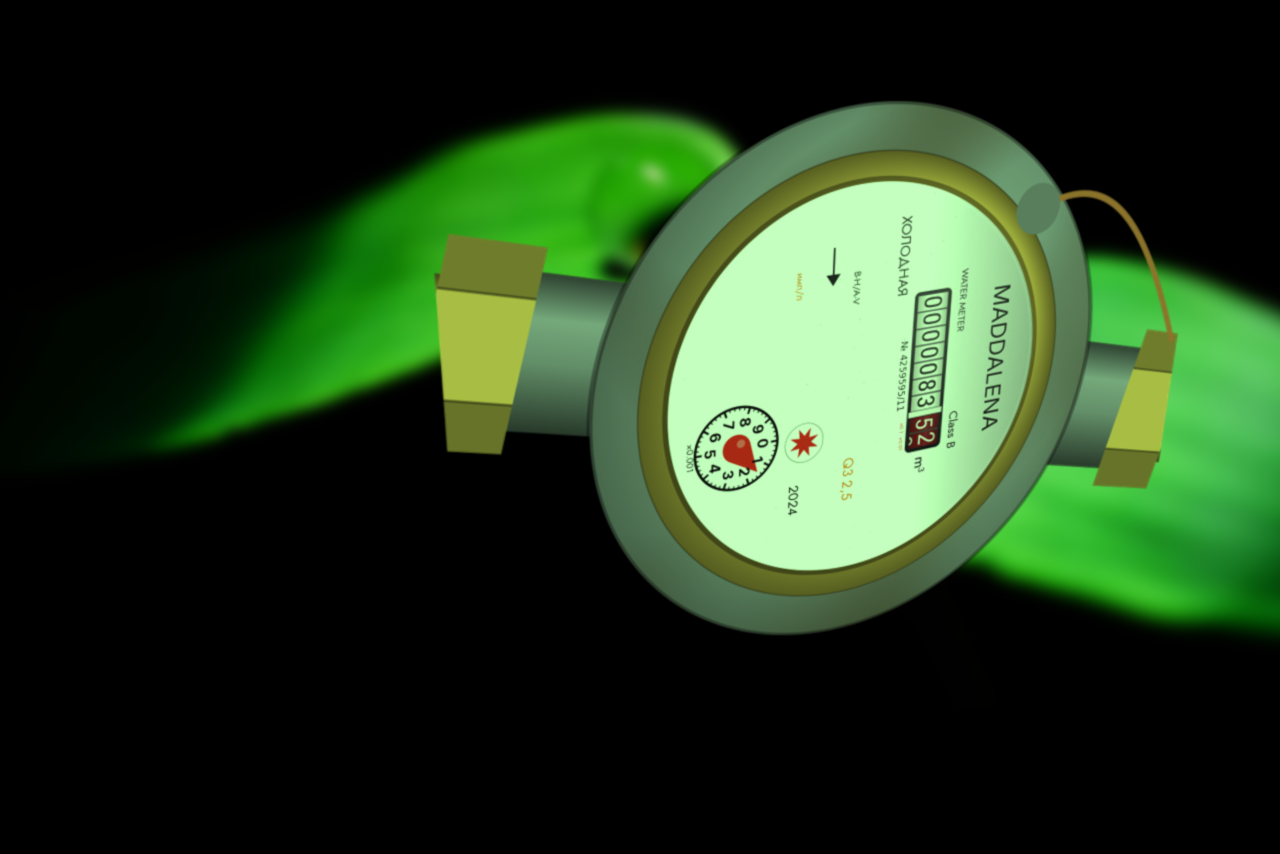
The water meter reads 83.521; m³
